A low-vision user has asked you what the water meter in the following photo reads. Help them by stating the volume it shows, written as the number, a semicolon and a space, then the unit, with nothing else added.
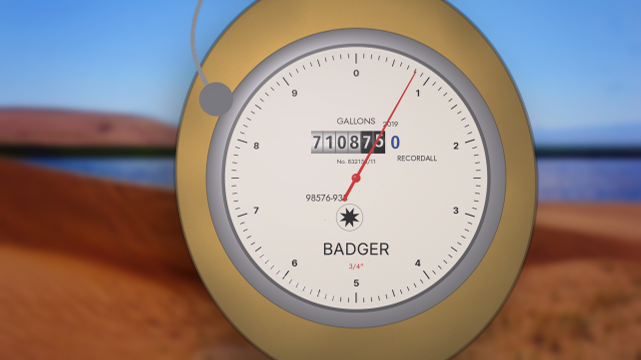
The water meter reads 7108750.8; gal
